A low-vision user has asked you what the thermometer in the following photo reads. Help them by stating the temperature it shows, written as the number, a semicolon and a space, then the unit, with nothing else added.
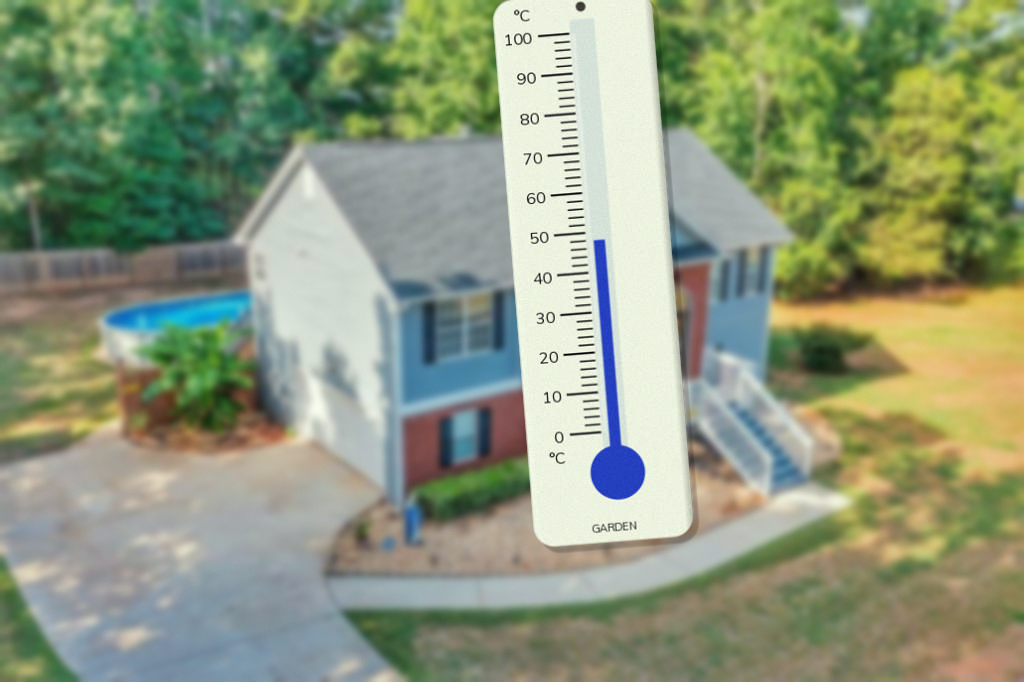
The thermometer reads 48; °C
